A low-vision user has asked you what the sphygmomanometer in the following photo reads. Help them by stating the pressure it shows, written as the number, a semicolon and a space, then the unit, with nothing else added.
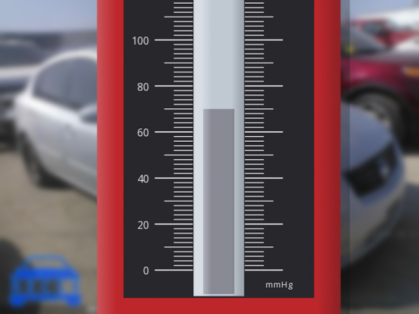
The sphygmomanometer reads 70; mmHg
